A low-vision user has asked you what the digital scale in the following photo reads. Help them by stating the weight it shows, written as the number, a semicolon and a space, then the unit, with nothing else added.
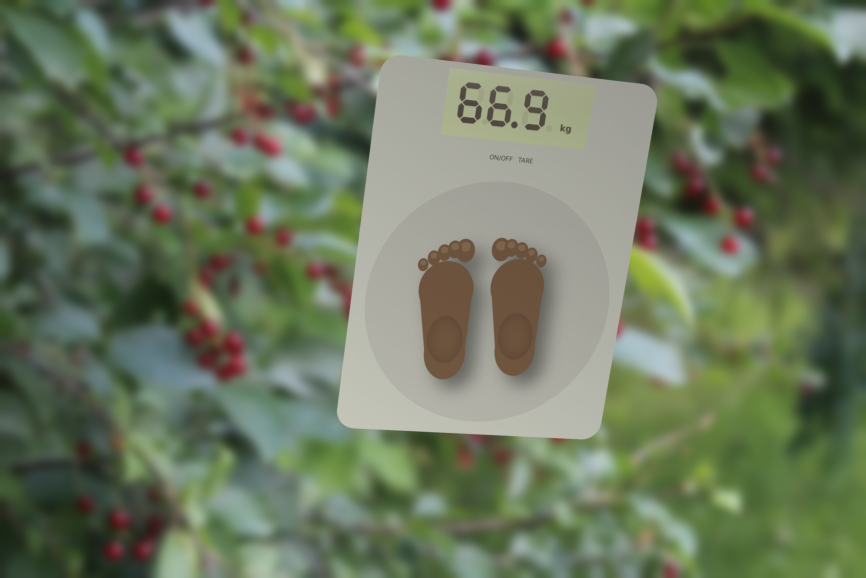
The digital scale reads 66.9; kg
